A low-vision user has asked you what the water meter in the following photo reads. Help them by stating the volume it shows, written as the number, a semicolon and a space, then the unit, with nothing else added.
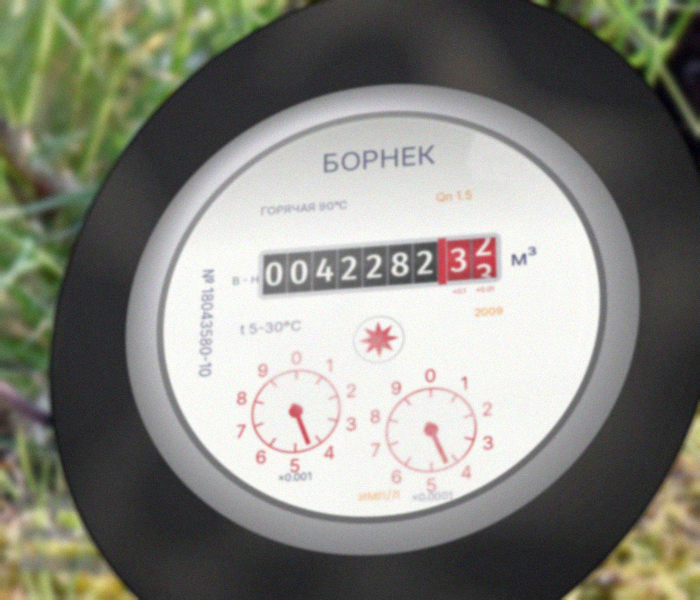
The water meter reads 42282.3244; m³
